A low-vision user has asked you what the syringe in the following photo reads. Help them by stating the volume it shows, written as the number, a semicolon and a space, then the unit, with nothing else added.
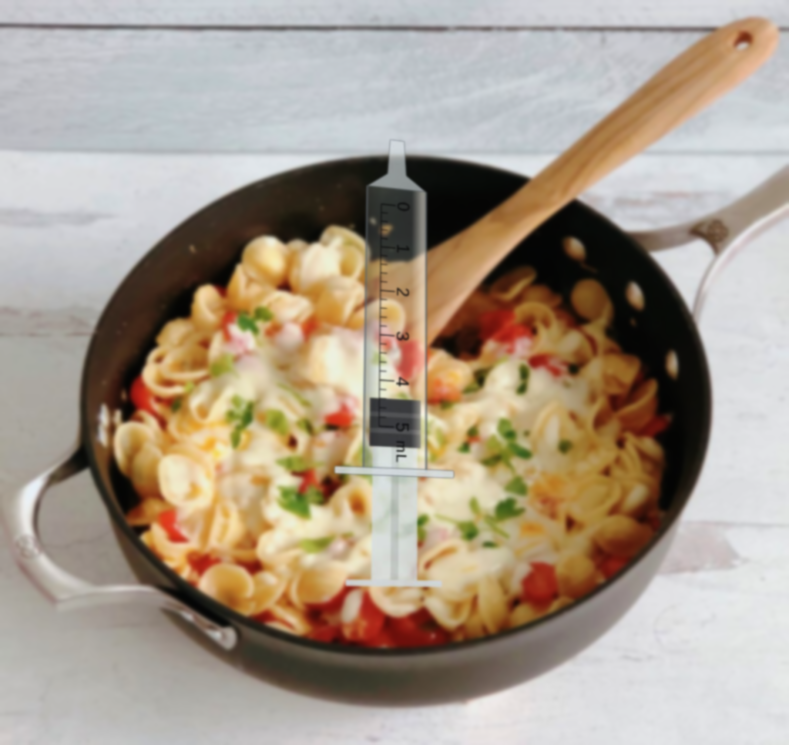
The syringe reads 4.4; mL
